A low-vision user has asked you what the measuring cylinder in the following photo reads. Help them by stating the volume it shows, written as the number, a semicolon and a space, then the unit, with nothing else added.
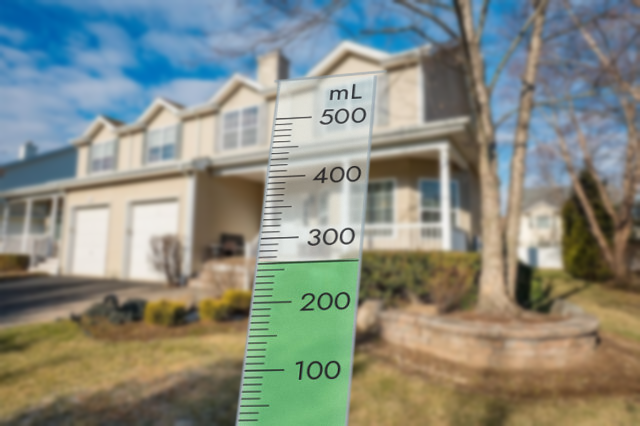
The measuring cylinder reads 260; mL
